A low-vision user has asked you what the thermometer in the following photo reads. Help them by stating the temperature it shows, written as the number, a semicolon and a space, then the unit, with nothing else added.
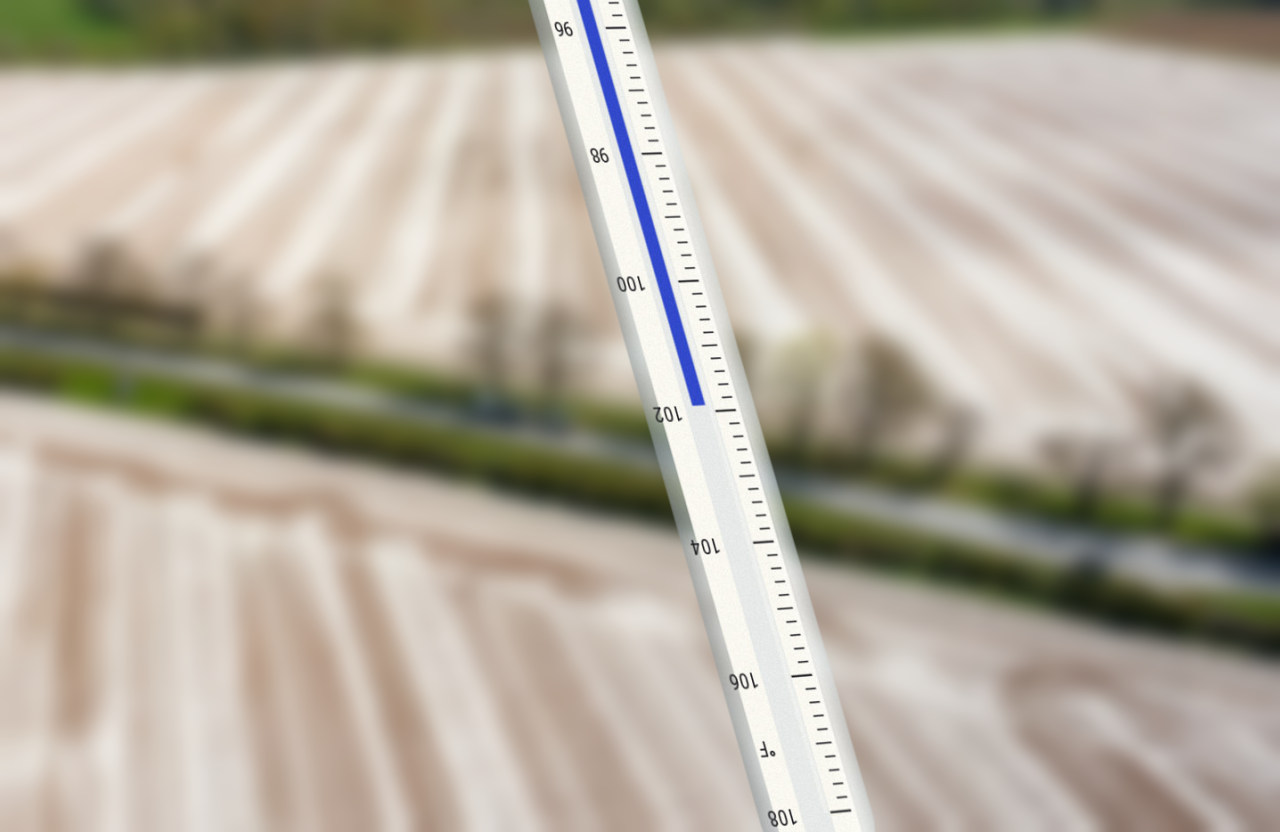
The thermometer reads 101.9; °F
